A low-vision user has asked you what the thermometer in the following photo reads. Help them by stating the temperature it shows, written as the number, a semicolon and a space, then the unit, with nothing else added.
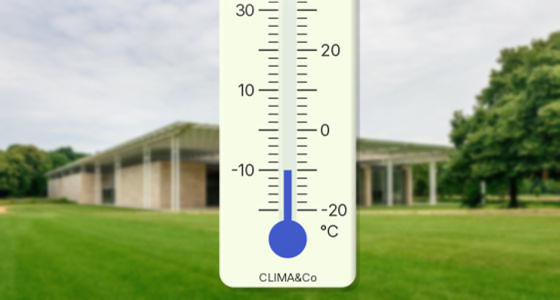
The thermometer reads -10; °C
